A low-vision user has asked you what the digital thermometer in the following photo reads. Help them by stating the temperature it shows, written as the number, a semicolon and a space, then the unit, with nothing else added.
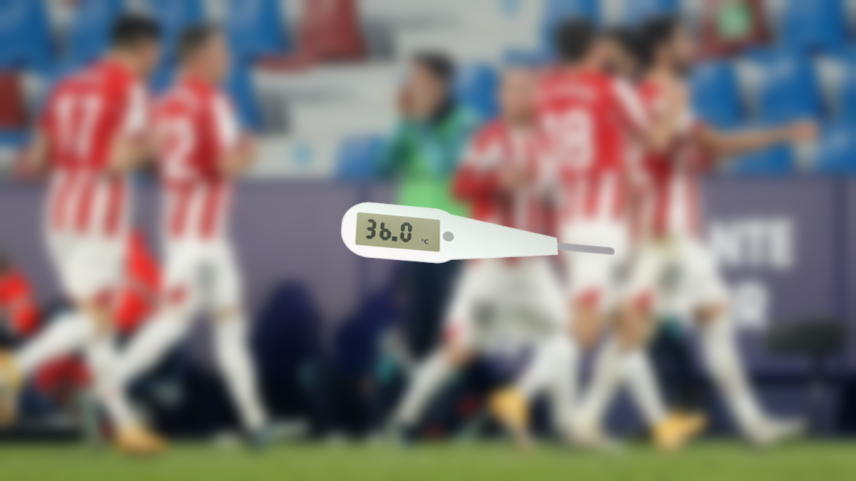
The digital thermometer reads 36.0; °C
